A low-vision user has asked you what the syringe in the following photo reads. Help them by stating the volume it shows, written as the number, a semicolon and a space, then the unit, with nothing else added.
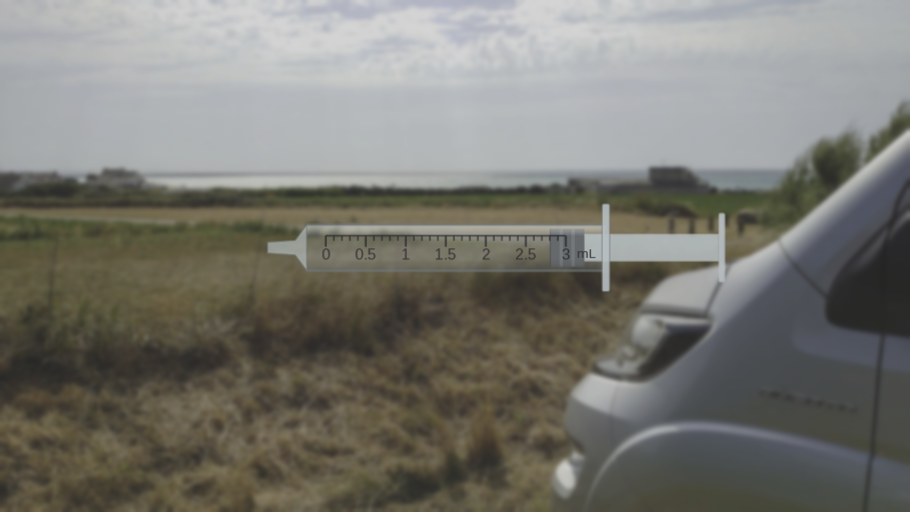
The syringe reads 2.8; mL
